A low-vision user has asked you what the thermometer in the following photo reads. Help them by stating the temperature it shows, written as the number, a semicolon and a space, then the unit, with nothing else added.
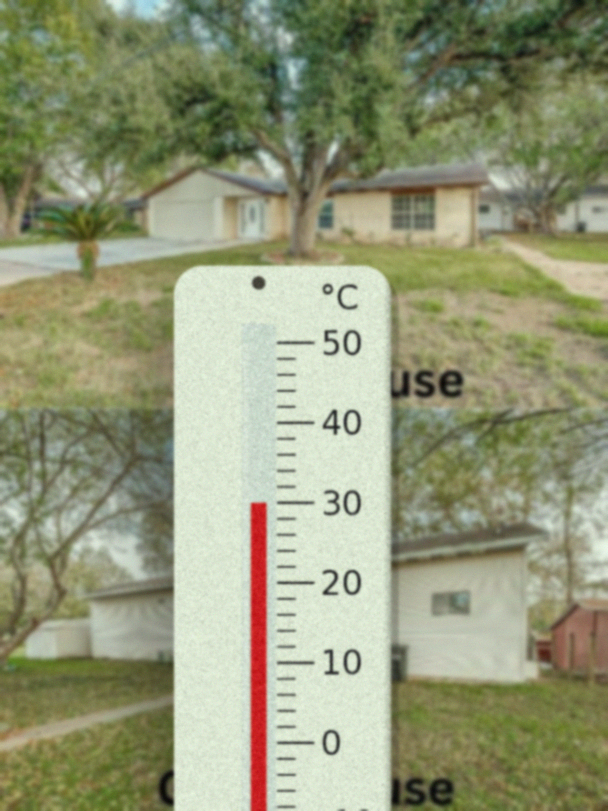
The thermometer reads 30; °C
